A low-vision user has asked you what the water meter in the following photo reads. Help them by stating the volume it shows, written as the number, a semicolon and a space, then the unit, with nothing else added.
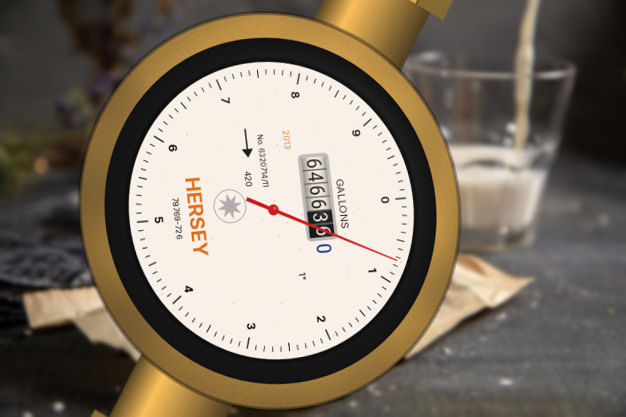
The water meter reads 6466360.7; gal
